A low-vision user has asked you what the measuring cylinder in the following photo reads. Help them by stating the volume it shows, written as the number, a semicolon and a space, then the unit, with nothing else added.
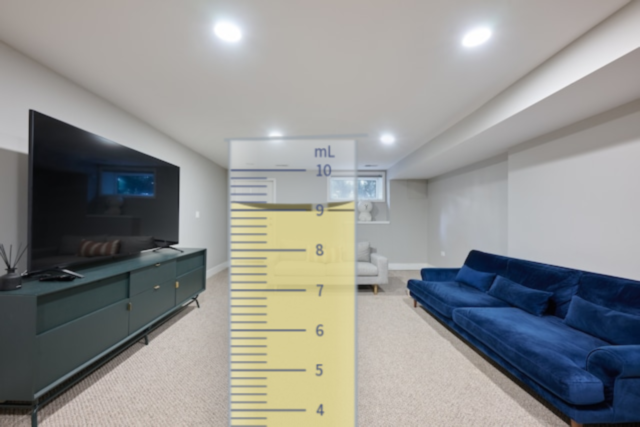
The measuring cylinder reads 9; mL
